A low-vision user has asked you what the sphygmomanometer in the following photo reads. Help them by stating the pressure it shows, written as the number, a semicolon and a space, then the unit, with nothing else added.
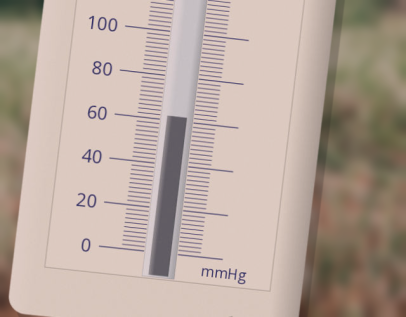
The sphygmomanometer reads 62; mmHg
